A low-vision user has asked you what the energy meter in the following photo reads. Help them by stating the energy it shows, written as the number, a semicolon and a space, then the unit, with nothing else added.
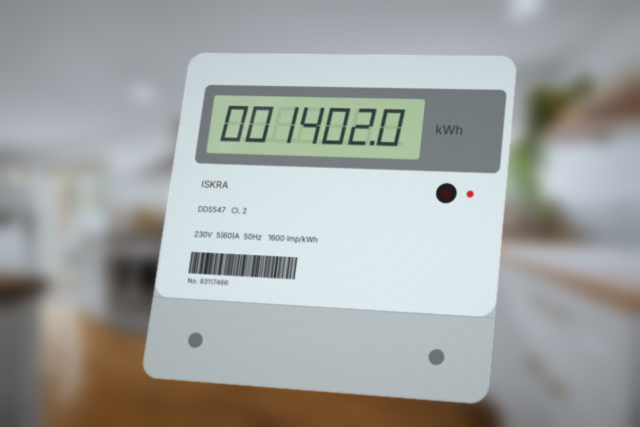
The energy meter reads 1402.0; kWh
